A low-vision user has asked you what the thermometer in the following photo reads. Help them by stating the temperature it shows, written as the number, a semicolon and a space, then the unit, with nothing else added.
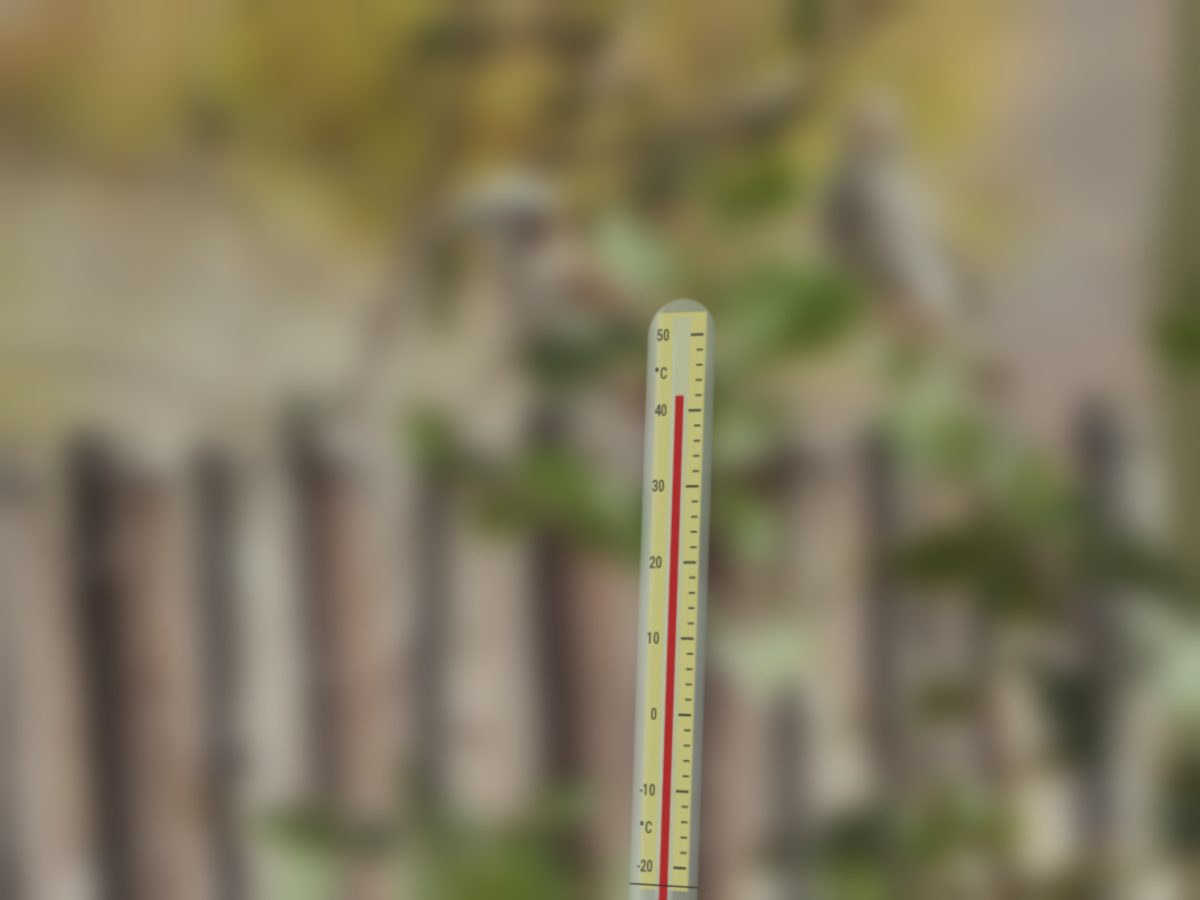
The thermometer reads 42; °C
